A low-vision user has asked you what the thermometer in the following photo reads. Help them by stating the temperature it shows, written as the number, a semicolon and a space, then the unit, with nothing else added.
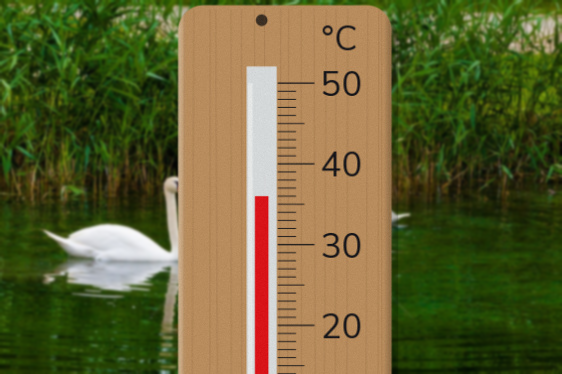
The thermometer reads 36; °C
